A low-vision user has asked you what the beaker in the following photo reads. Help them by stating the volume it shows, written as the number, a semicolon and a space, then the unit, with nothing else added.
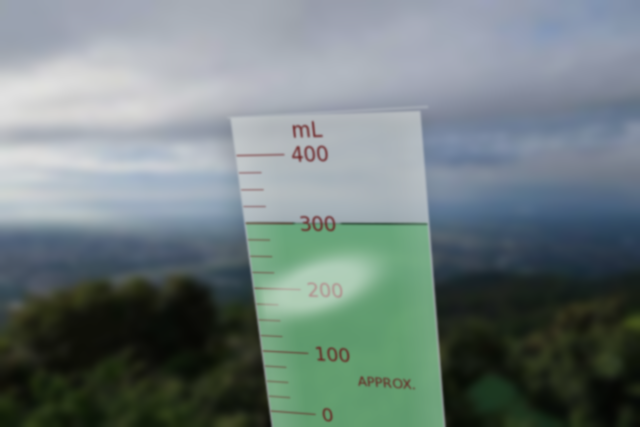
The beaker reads 300; mL
